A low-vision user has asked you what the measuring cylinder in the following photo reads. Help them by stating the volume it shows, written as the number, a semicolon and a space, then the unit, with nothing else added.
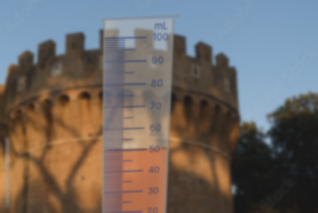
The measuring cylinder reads 50; mL
